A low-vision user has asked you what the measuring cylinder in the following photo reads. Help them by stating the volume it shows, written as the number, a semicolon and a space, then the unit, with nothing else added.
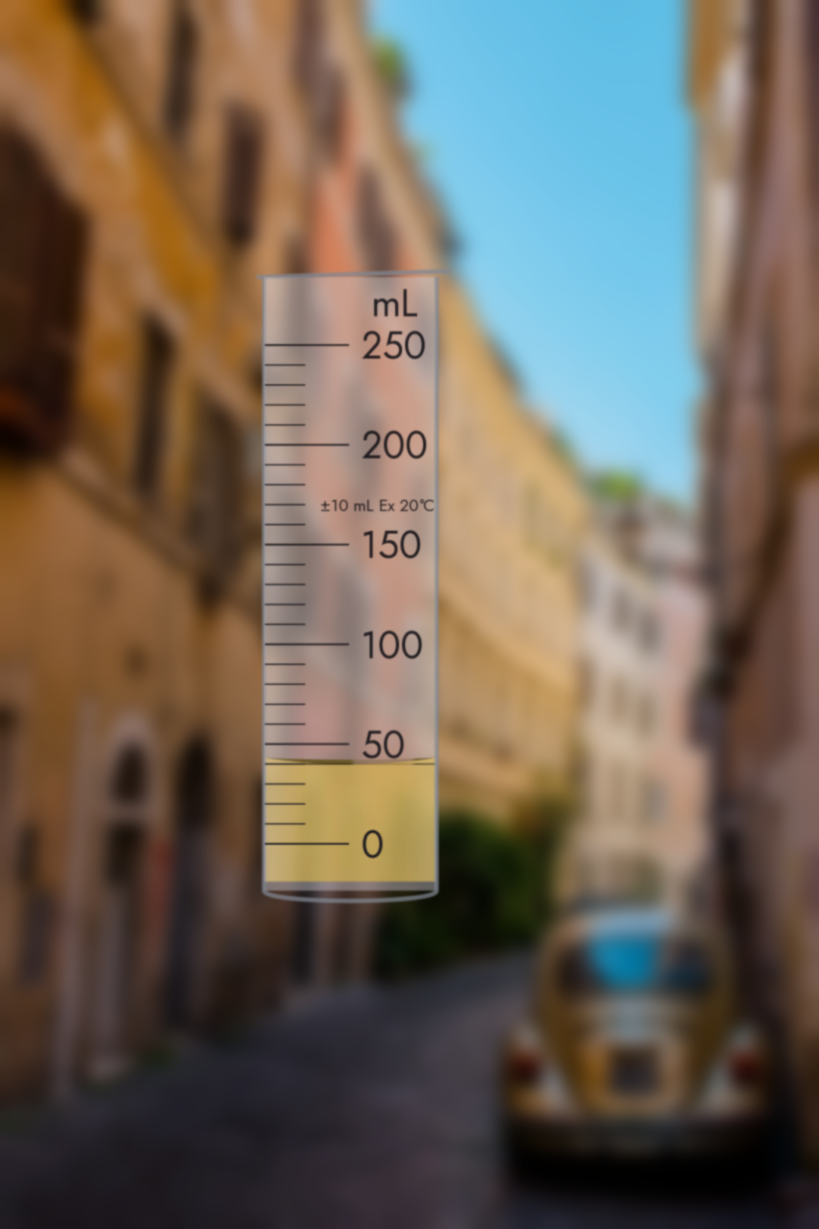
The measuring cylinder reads 40; mL
